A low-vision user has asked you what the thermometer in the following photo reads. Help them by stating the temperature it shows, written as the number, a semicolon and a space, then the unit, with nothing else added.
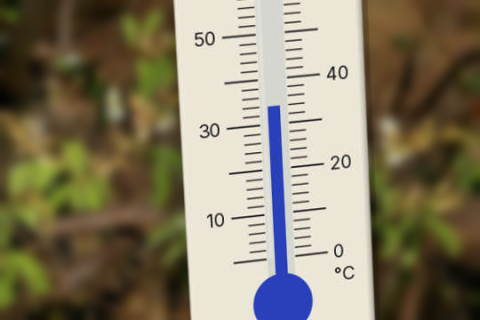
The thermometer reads 34; °C
